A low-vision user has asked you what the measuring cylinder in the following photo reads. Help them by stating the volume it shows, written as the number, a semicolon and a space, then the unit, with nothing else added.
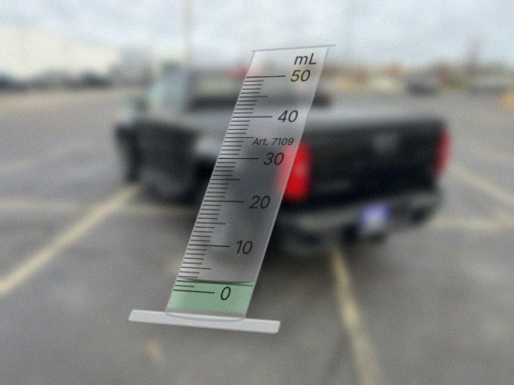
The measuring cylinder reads 2; mL
